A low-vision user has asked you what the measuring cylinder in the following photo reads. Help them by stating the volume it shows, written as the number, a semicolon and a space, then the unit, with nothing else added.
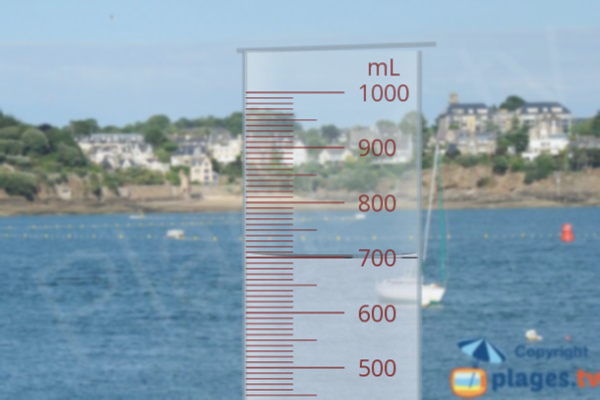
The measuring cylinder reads 700; mL
